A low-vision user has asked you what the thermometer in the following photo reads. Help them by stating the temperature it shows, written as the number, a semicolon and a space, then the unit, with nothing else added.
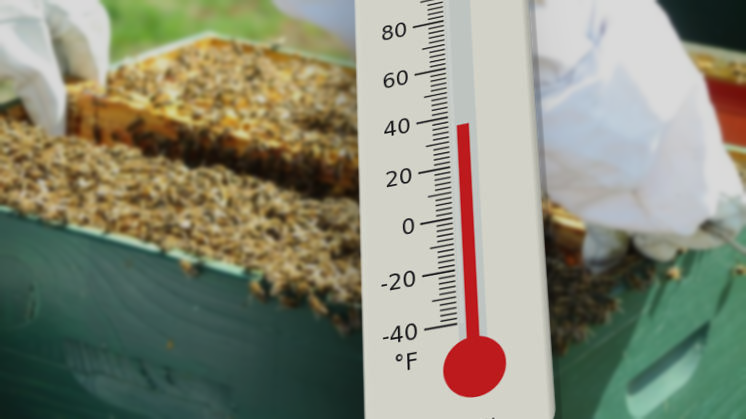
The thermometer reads 36; °F
